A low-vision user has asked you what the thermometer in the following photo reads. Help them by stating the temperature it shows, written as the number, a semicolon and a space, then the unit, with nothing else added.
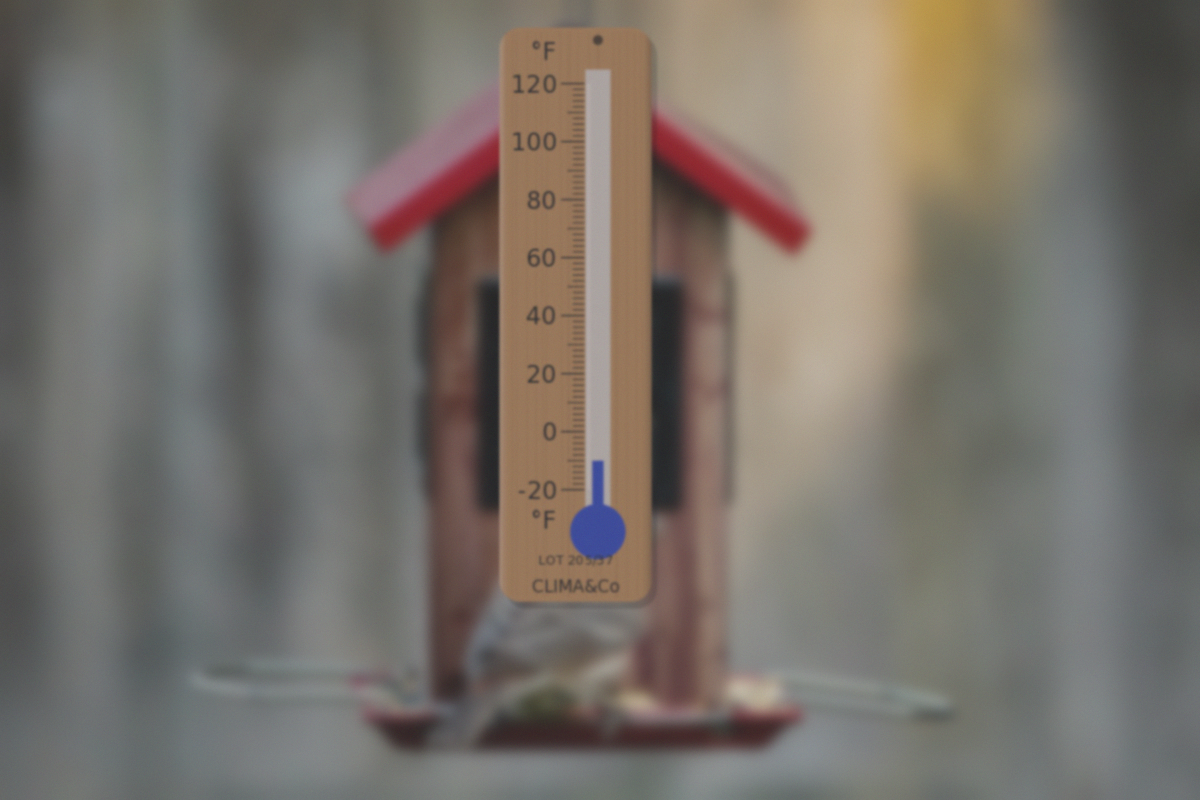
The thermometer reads -10; °F
